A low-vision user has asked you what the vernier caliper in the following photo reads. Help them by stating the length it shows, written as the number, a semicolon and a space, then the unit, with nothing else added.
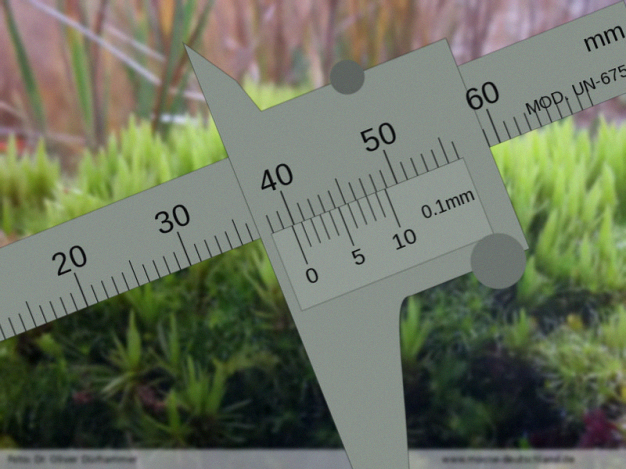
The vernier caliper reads 39.8; mm
